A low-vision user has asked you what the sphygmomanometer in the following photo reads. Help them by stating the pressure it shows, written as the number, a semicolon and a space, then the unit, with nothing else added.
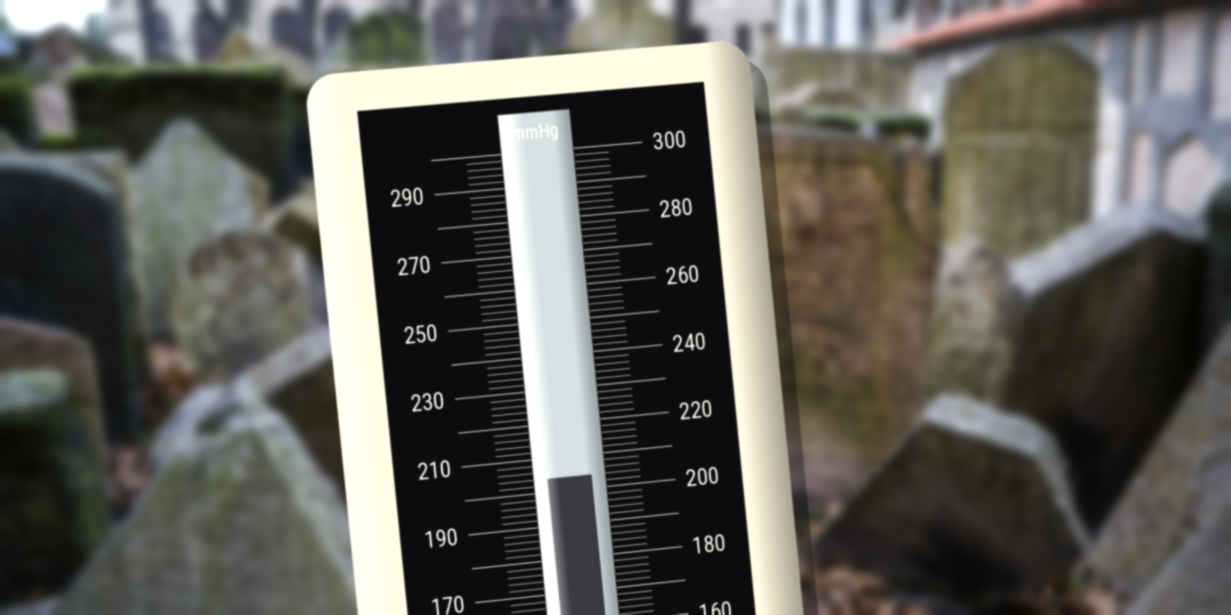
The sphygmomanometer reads 204; mmHg
